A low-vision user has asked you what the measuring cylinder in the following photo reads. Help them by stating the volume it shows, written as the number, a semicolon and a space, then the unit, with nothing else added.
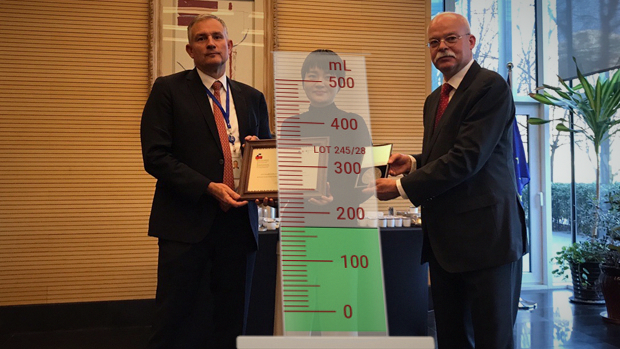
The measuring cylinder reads 170; mL
